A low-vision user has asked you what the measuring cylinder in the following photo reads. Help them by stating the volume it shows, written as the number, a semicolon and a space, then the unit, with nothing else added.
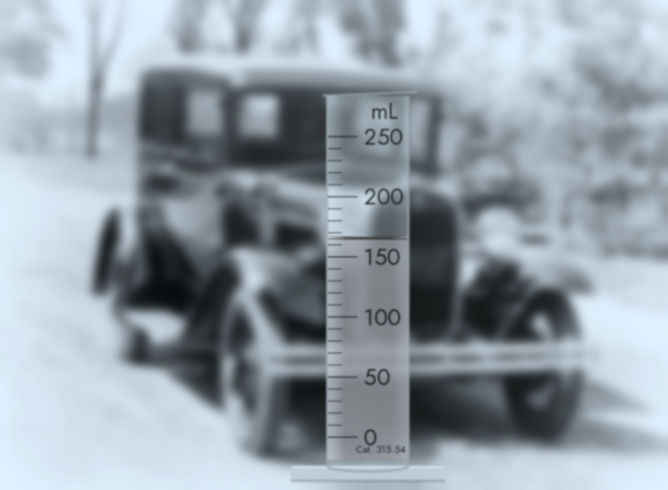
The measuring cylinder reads 165; mL
